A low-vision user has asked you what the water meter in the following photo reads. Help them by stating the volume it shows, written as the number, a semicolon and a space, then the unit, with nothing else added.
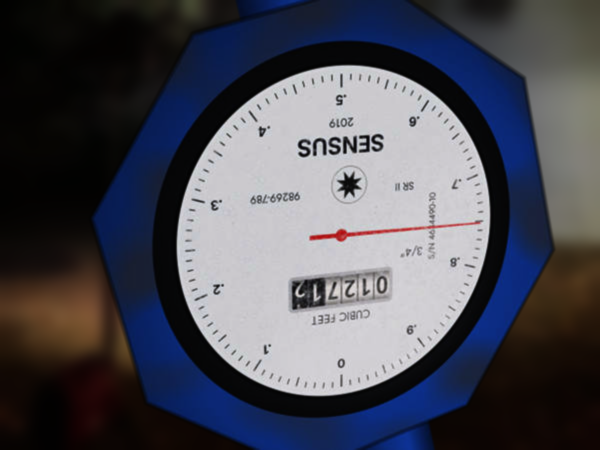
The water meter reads 12711.75; ft³
